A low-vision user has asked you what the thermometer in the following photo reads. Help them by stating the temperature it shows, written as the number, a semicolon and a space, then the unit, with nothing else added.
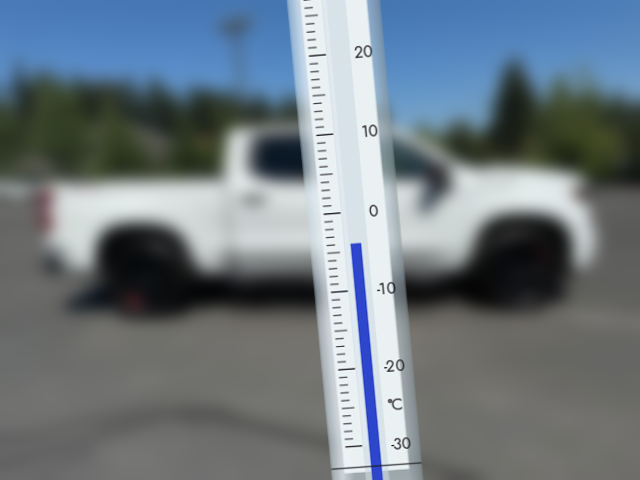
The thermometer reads -4; °C
